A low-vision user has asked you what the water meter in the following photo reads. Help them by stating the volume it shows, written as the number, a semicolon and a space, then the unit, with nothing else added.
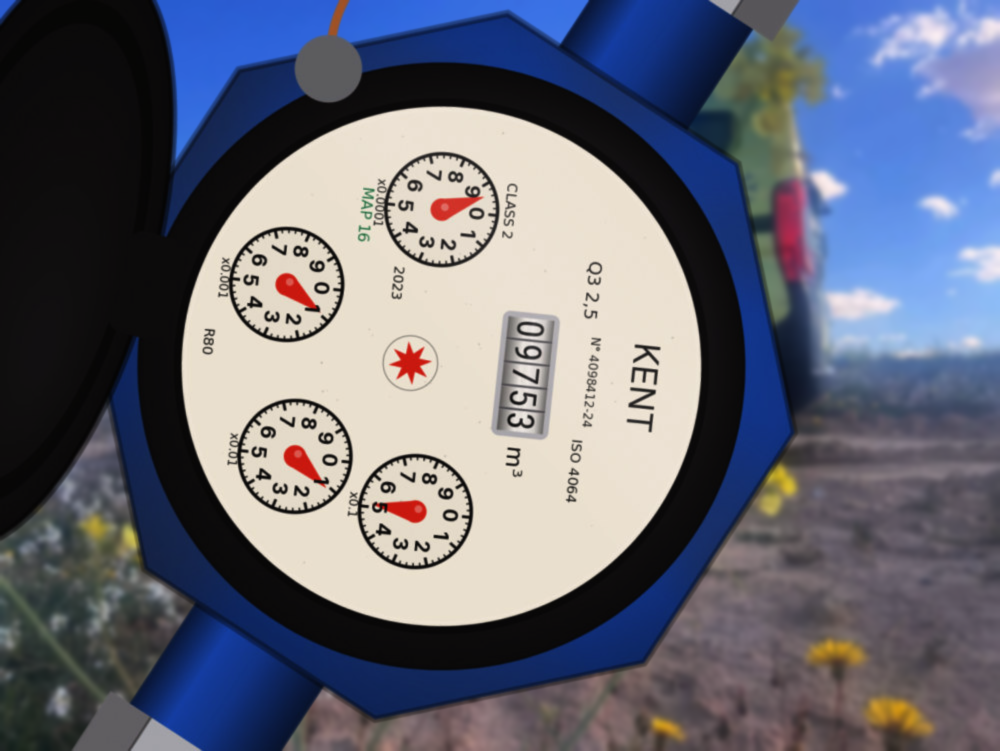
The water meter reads 9753.5109; m³
